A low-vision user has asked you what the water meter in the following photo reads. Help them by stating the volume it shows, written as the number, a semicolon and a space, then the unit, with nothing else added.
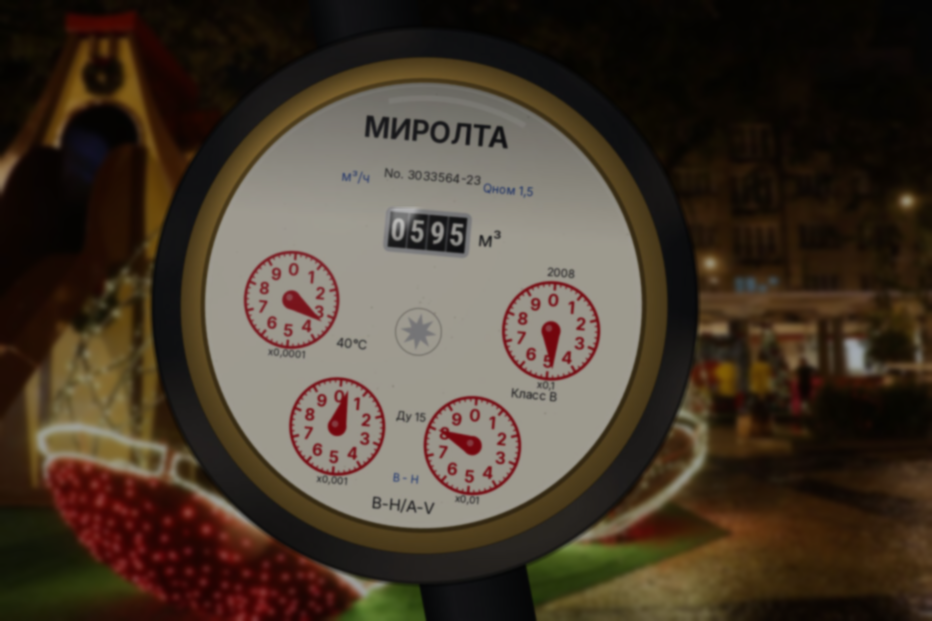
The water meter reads 595.4803; m³
